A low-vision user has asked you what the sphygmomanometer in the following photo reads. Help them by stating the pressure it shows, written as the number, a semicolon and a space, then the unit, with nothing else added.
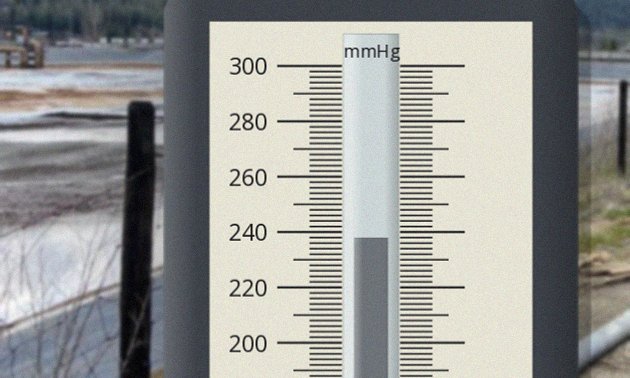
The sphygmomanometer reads 238; mmHg
